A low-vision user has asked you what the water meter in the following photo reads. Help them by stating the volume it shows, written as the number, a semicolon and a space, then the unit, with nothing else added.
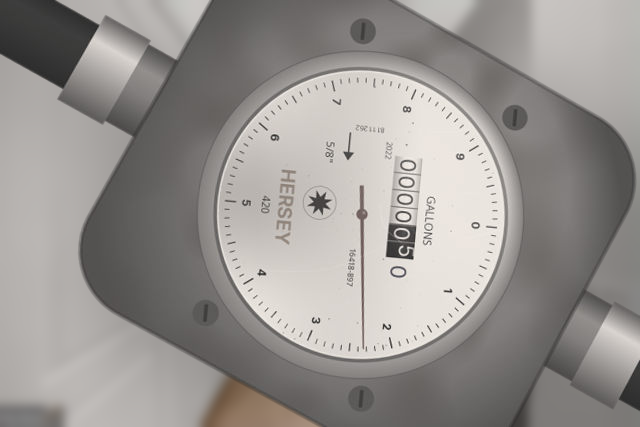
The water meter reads 52.3; gal
